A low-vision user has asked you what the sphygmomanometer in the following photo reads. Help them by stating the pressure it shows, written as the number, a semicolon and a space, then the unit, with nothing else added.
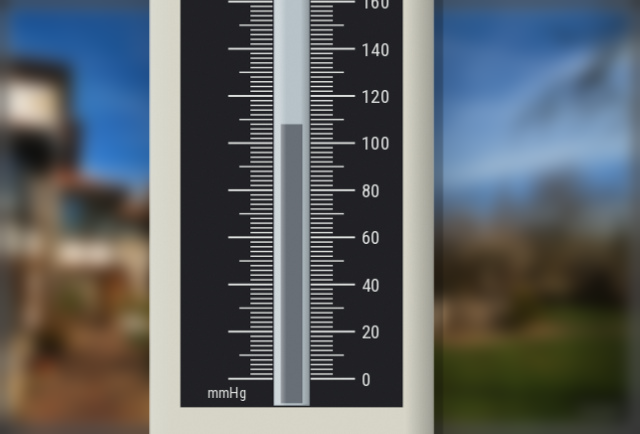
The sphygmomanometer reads 108; mmHg
